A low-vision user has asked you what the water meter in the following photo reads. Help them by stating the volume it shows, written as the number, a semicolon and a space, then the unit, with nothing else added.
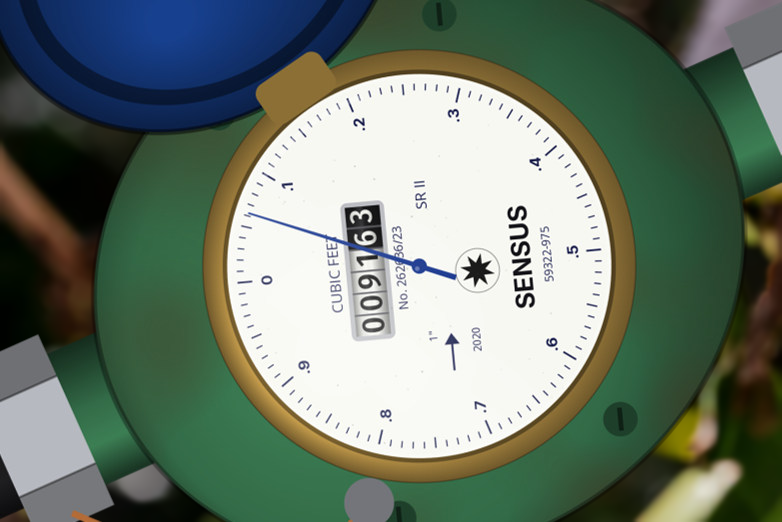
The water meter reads 9163.06; ft³
